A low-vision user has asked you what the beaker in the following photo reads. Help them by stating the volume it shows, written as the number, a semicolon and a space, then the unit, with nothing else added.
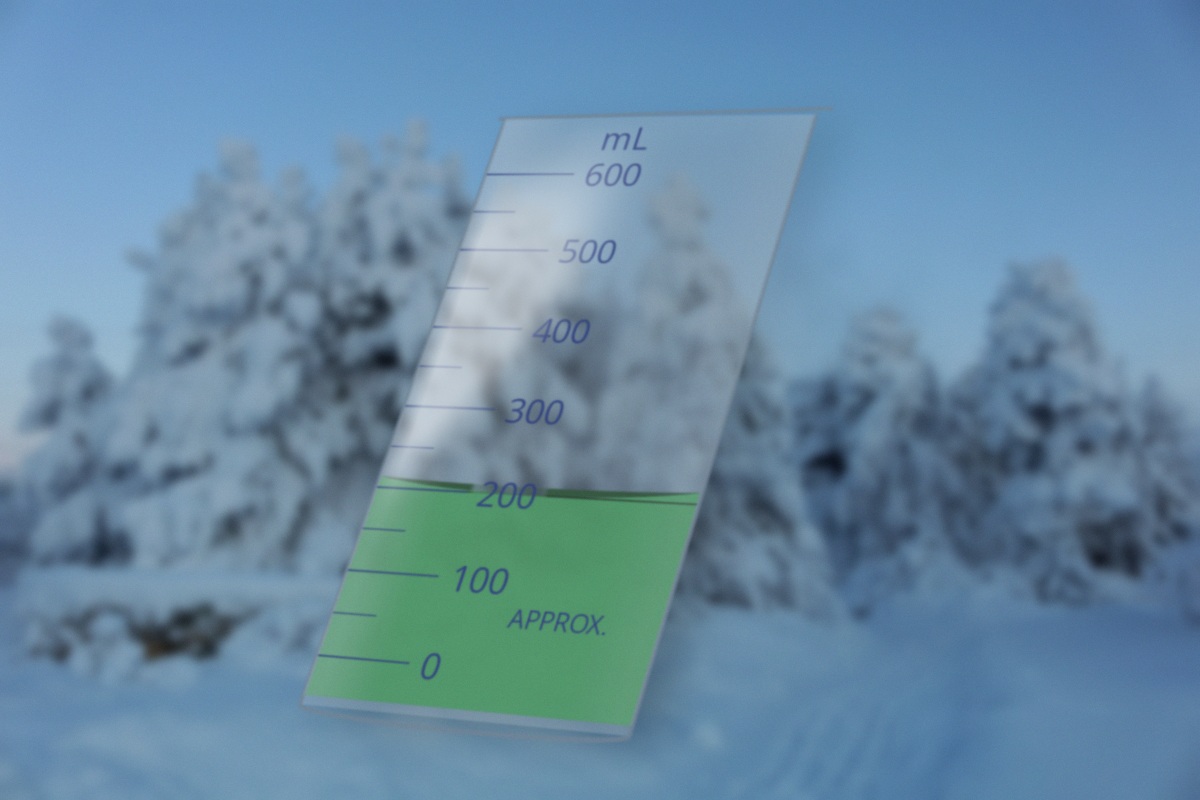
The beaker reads 200; mL
